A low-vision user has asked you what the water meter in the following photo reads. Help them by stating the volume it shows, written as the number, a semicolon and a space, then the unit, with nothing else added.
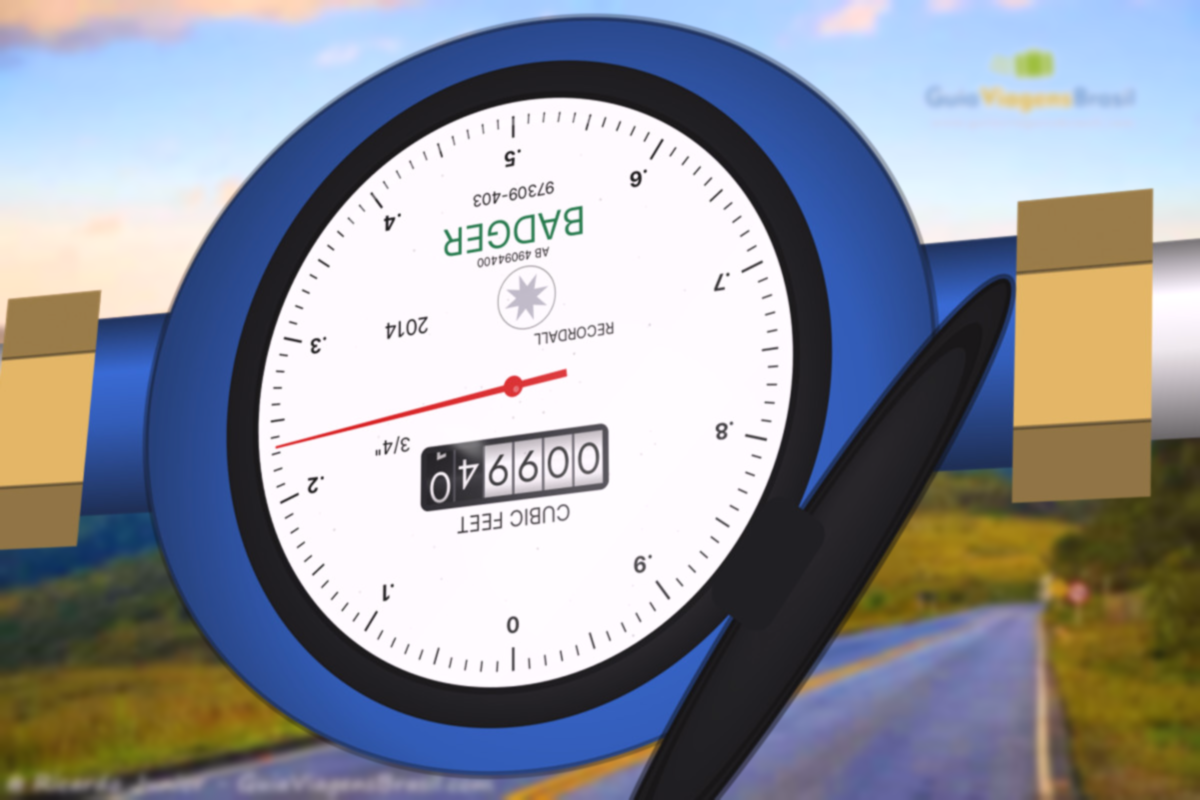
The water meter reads 9940.23; ft³
